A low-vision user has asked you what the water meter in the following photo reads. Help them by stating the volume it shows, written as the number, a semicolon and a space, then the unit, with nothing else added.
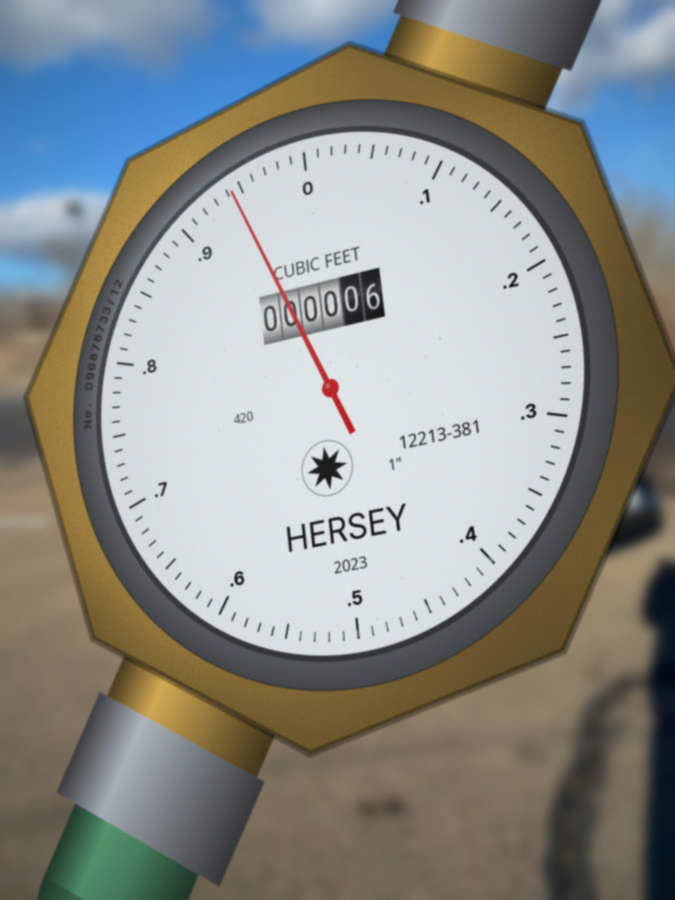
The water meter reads 5.94; ft³
